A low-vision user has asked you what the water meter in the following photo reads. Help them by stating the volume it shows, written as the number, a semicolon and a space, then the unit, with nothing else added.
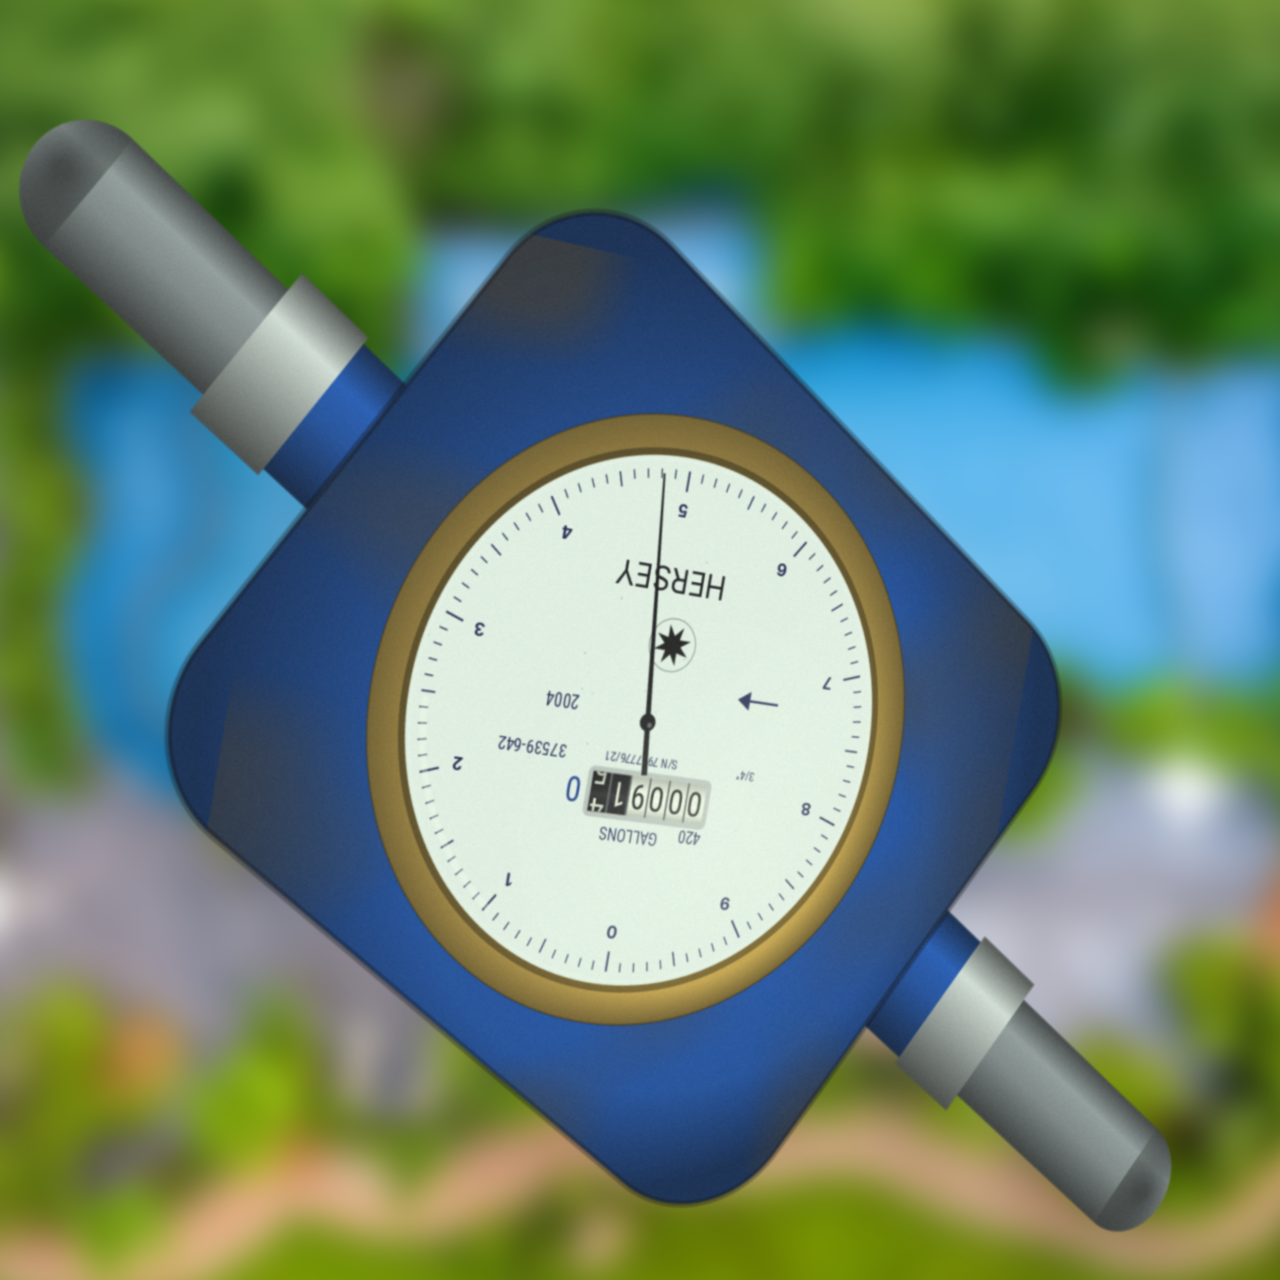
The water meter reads 9144.8; gal
